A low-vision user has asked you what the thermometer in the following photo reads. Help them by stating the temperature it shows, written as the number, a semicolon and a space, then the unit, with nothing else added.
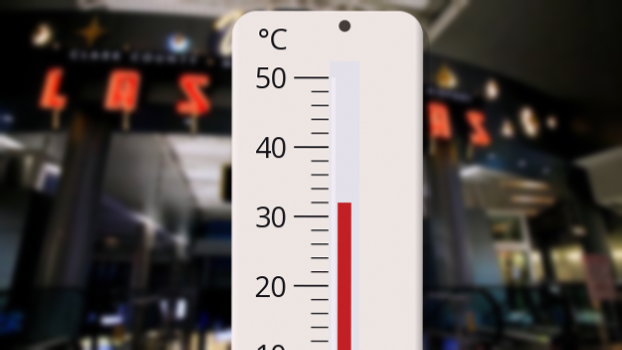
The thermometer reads 32; °C
